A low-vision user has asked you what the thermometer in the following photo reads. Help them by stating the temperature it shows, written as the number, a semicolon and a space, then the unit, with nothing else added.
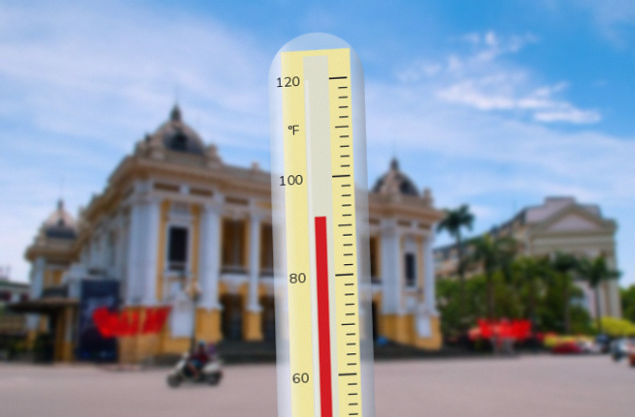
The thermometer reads 92; °F
